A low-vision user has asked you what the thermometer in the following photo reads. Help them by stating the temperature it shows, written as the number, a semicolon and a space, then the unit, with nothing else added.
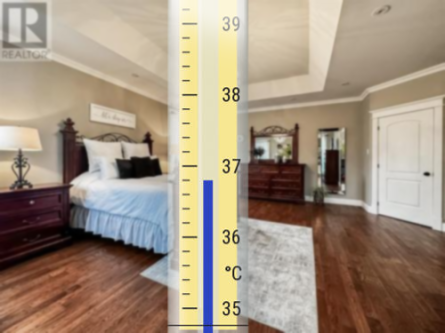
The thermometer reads 36.8; °C
